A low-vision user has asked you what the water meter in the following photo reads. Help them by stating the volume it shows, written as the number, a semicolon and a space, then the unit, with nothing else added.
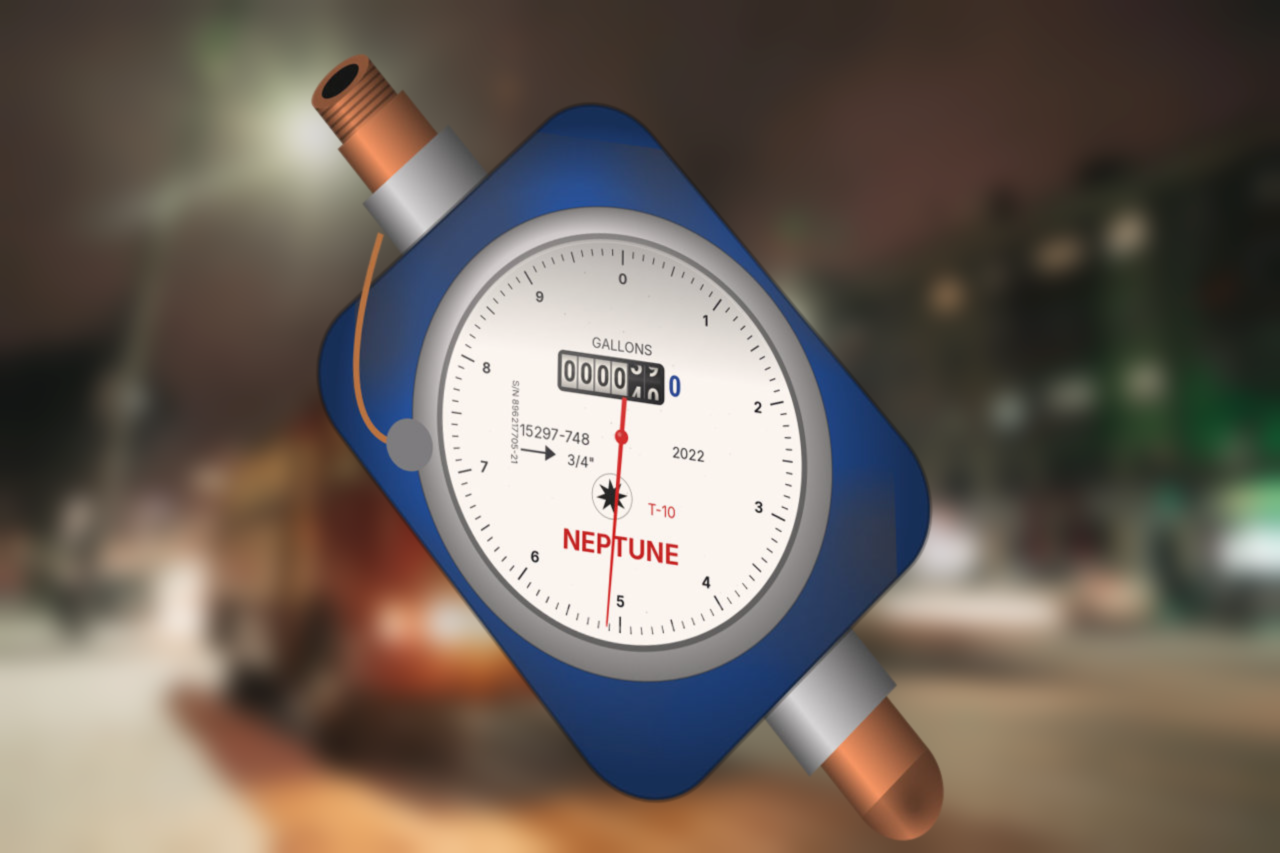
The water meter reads 395.1; gal
